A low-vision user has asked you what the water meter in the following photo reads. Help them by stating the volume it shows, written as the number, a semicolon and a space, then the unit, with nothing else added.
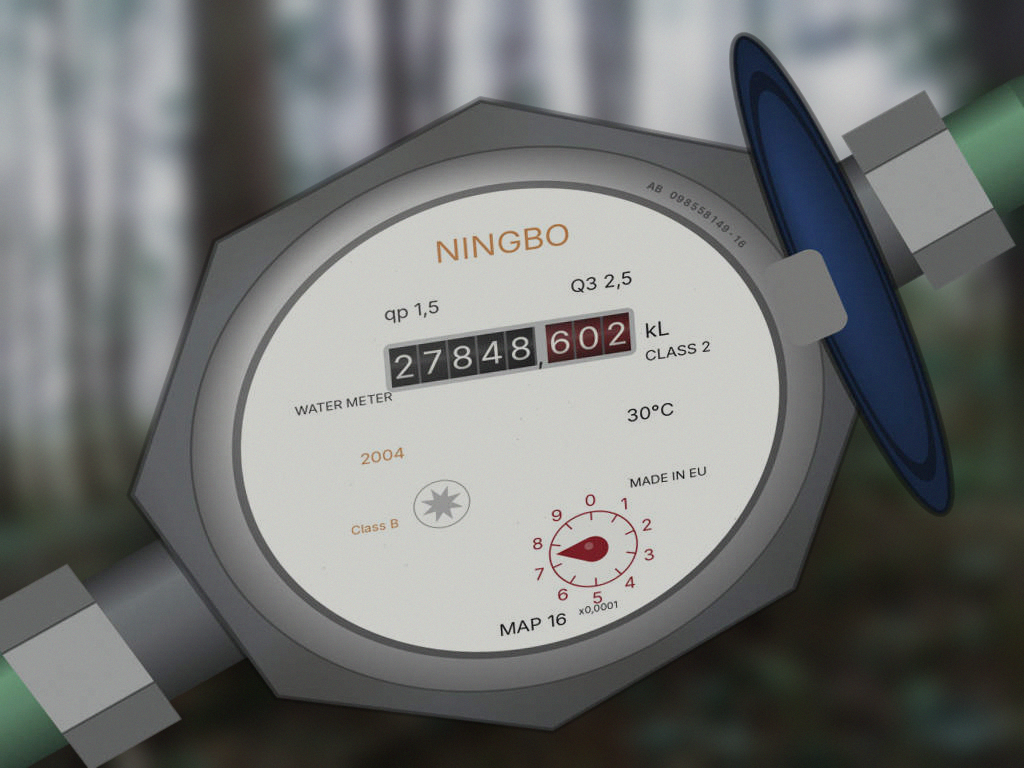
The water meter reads 27848.6027; kL
